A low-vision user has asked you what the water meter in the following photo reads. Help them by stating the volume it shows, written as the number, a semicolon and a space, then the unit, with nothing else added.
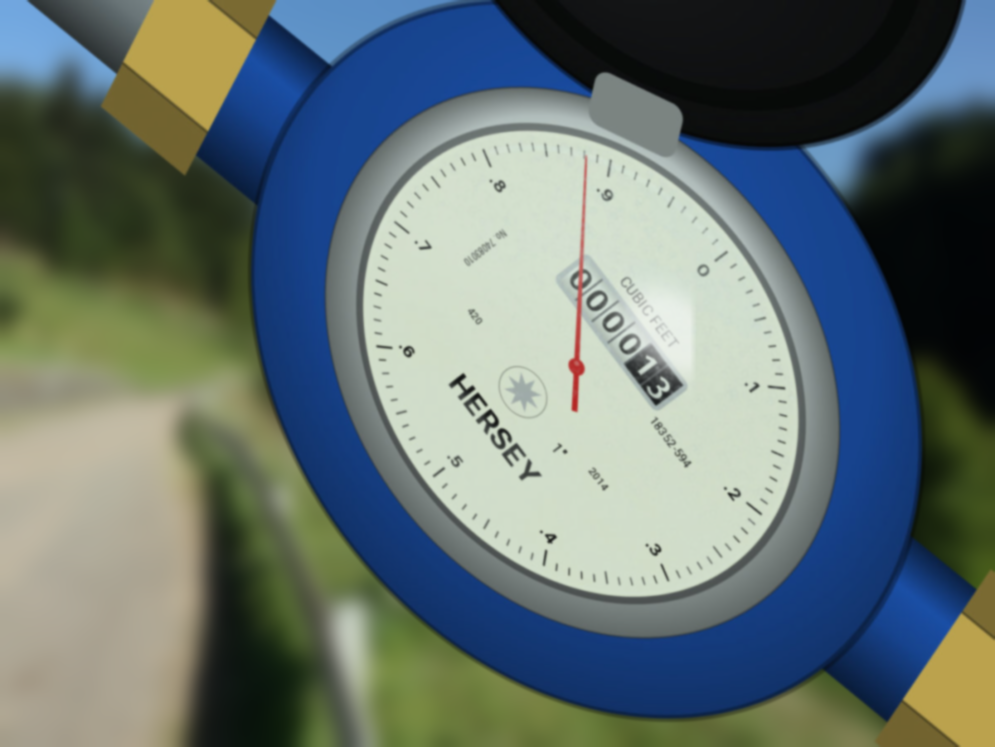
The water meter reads 12.88; ft³
